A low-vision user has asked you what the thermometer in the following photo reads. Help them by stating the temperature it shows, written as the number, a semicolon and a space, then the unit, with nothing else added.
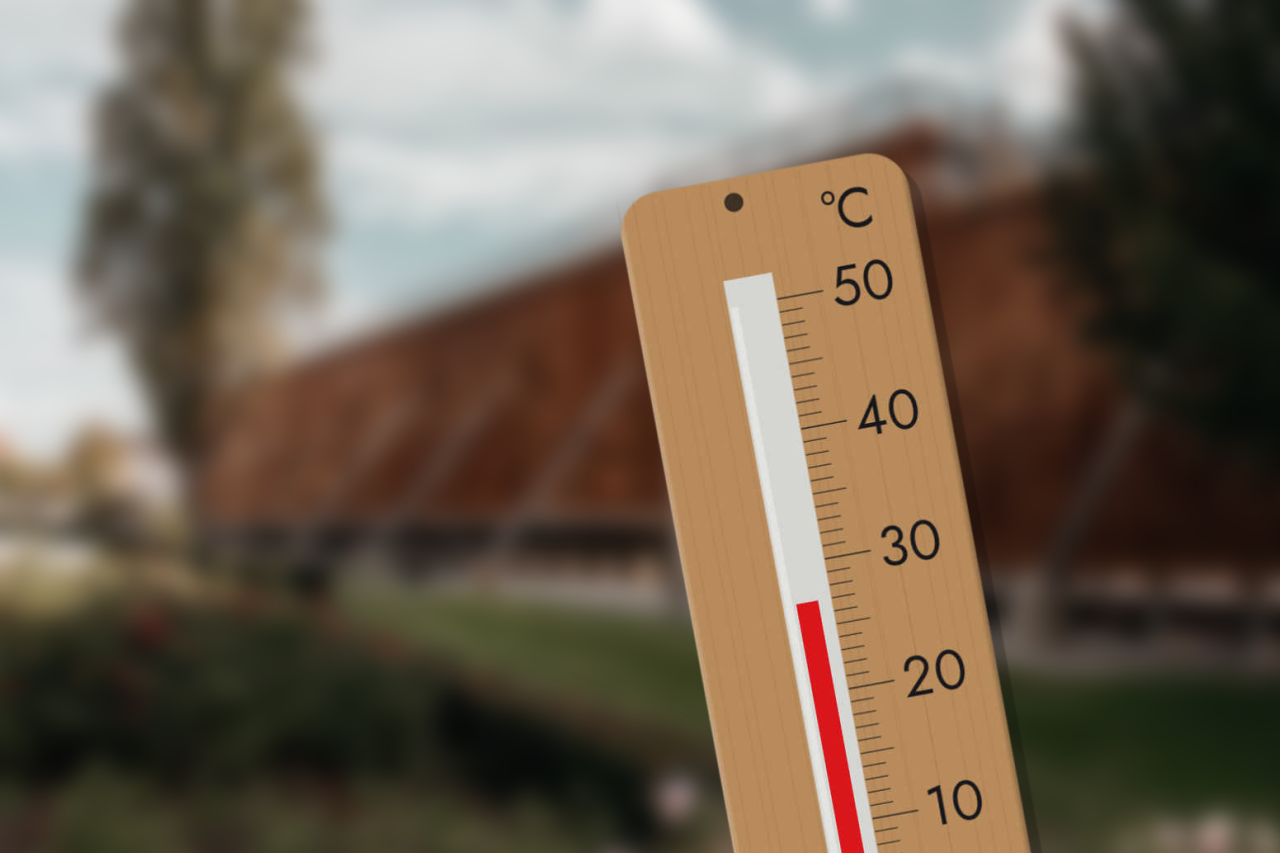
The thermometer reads 27; °C
